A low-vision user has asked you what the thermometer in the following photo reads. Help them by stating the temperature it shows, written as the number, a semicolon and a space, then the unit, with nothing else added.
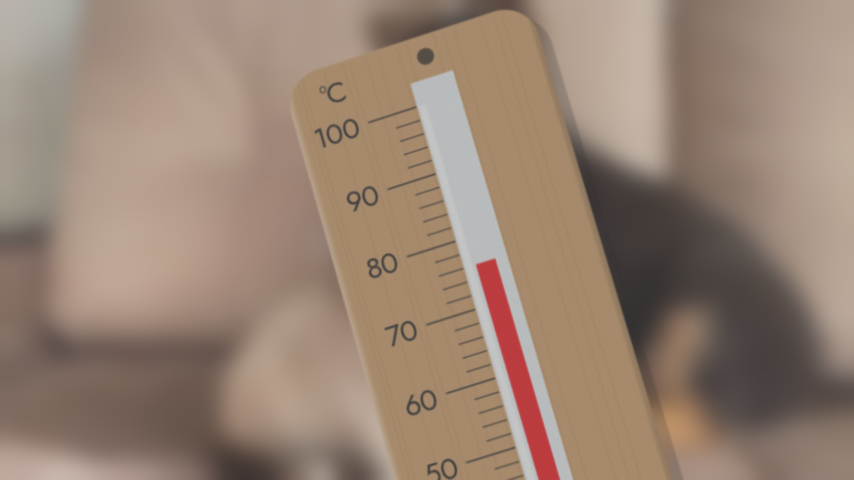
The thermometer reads 76; °C
